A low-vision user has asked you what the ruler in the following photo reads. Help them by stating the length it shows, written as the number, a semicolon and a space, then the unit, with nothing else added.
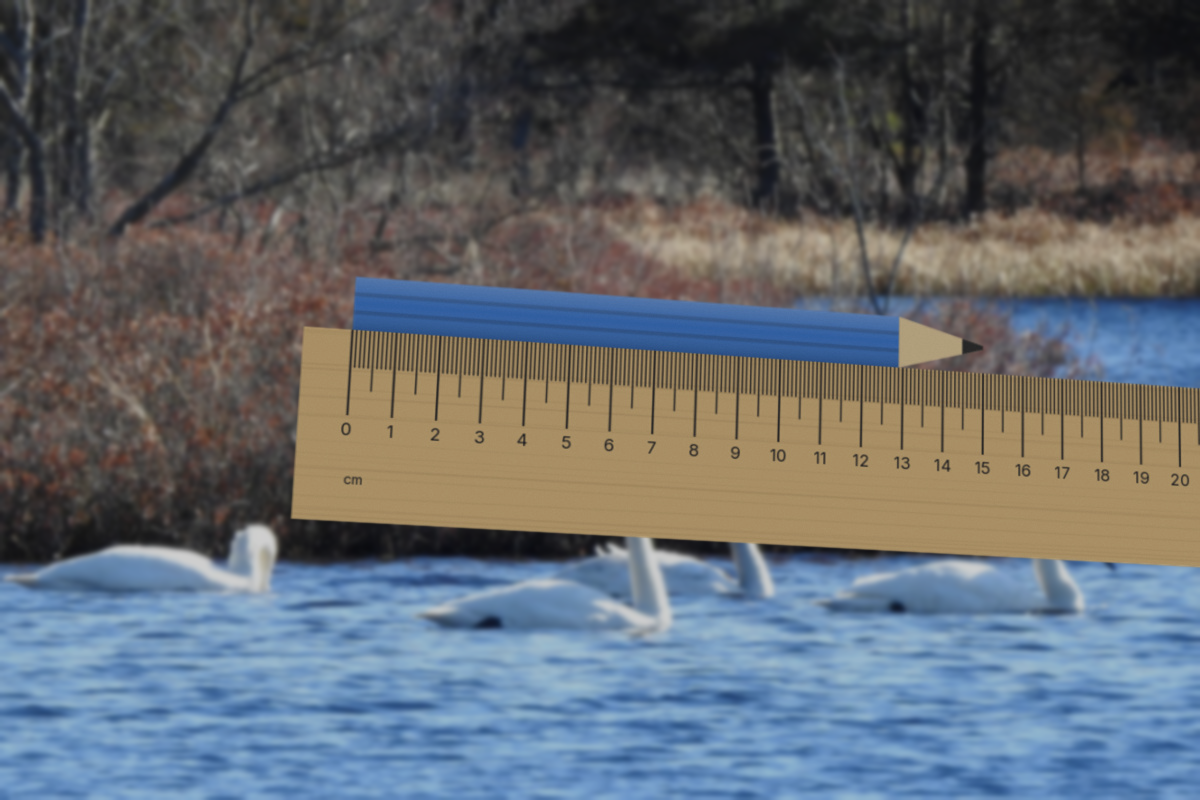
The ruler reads 15; cm
